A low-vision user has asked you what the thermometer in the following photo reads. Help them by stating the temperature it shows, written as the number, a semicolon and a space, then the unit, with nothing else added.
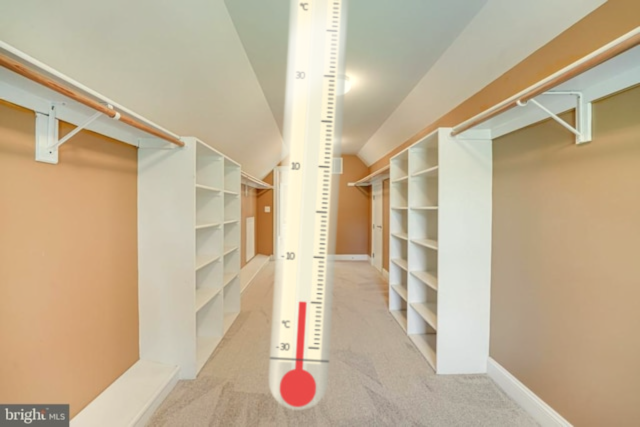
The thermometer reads -20; °C
